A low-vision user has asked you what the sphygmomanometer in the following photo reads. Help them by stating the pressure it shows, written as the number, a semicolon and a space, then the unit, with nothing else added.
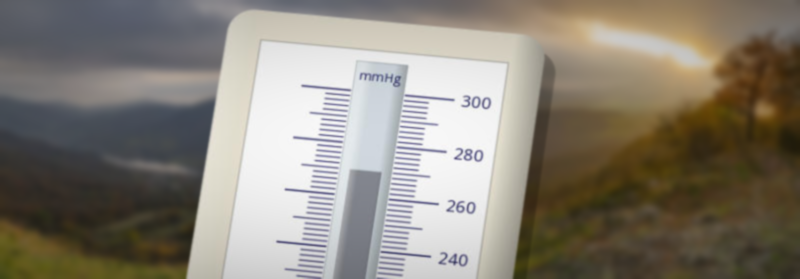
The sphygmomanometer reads 270; mmHg
